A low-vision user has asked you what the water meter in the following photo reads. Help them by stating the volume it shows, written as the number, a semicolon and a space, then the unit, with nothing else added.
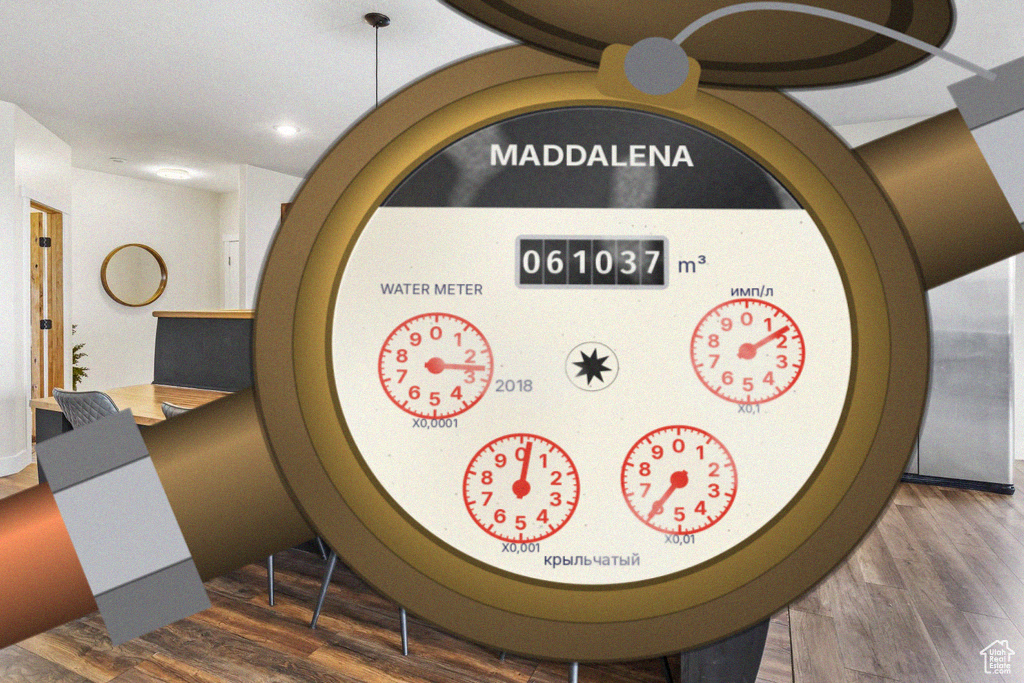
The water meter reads 61037.1602; m³
